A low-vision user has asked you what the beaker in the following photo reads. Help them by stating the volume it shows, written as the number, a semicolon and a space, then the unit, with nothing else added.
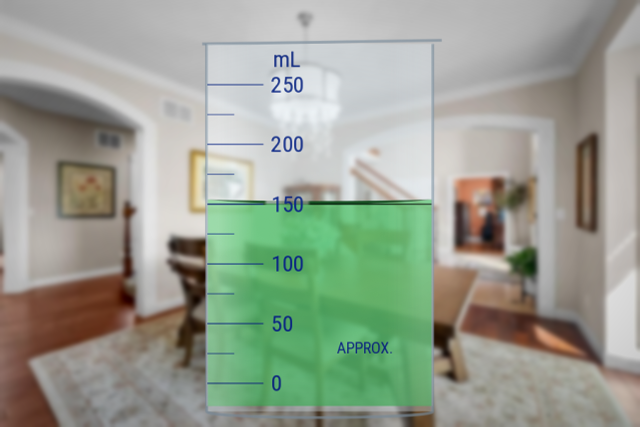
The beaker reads 150; mL
